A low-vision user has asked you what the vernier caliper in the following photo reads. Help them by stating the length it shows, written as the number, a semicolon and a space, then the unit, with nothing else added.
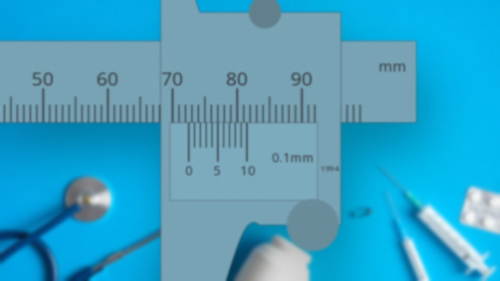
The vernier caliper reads 72.5; mm
